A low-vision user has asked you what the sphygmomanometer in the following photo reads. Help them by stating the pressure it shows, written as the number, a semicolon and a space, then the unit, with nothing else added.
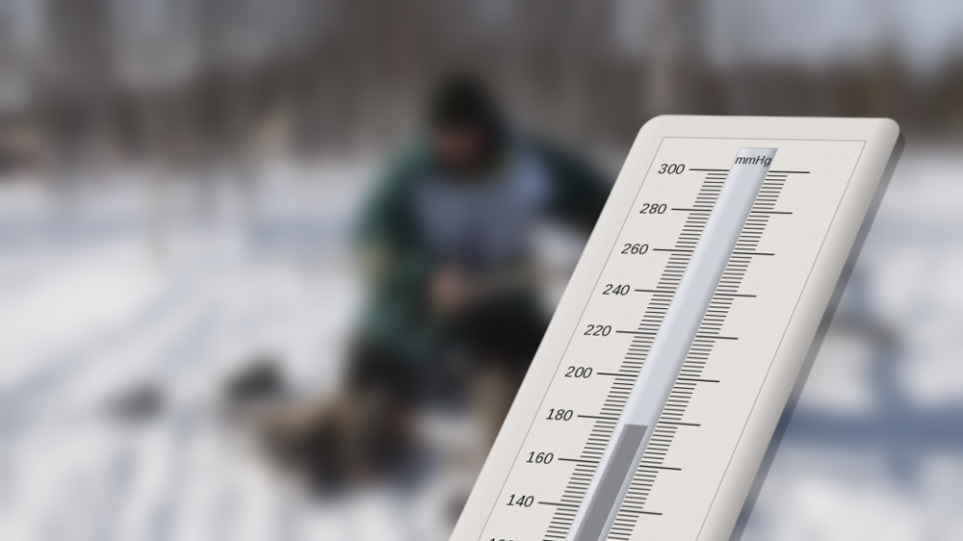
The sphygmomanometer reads 178; mmHg
